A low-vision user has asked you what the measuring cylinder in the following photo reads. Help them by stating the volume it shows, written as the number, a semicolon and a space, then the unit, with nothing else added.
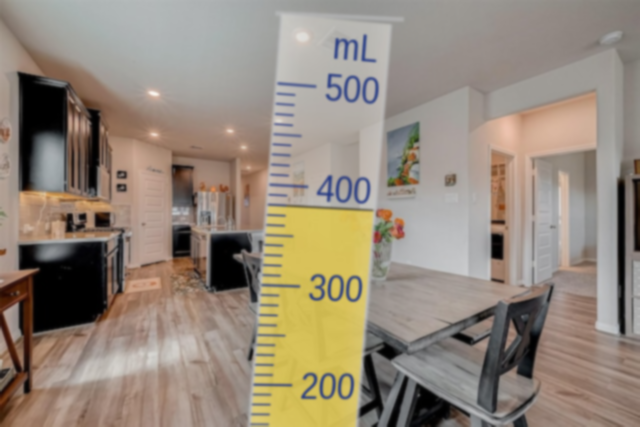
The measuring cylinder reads 380; mL
